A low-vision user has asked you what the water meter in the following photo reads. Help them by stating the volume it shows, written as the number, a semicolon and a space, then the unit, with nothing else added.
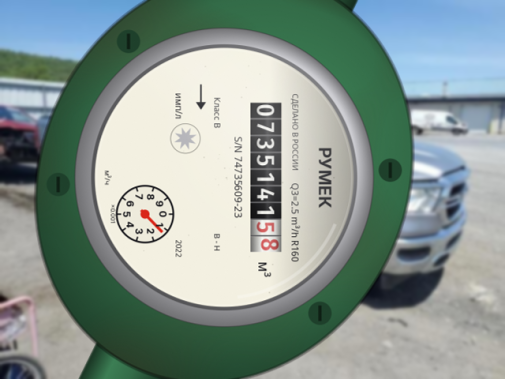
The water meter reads 735141.581; m³
